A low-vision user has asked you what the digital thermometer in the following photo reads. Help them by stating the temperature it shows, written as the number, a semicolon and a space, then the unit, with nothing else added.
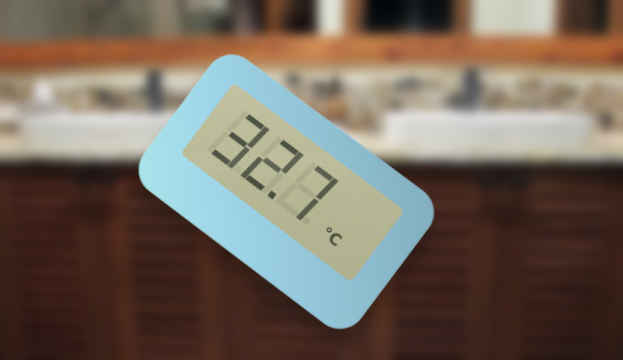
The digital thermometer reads 32.7; °C
